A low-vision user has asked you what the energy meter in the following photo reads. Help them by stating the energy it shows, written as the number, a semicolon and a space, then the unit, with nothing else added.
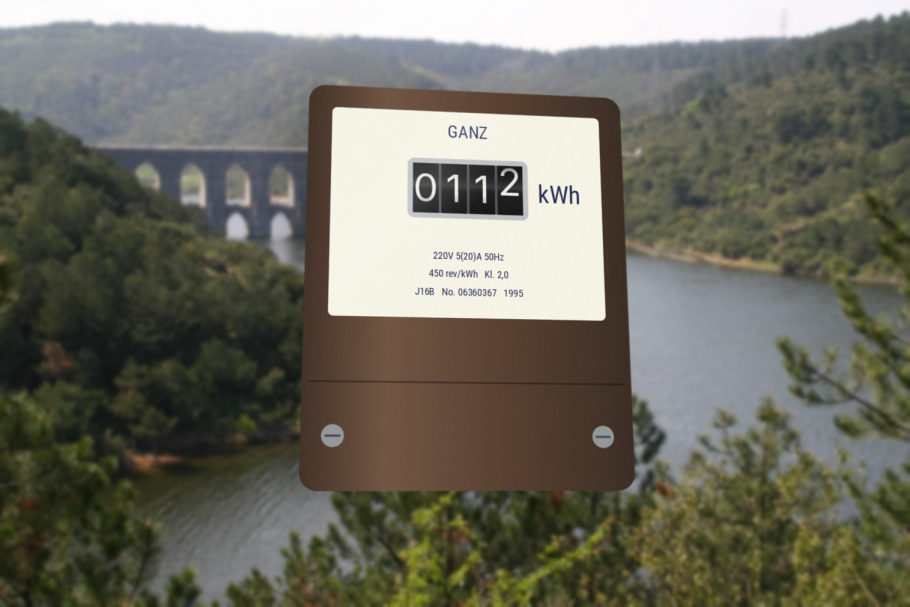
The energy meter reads 112; kWh
